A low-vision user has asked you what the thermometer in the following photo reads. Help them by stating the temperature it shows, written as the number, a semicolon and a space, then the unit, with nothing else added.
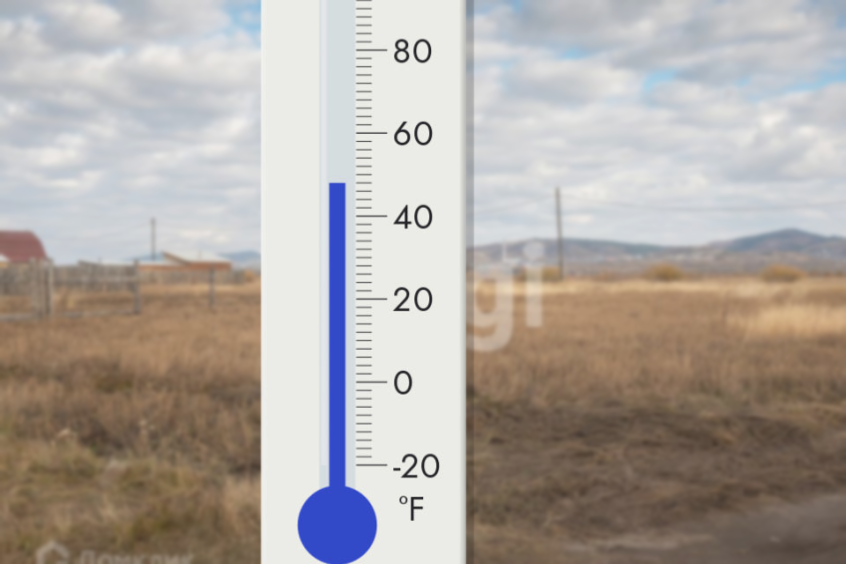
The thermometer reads 48; °F
